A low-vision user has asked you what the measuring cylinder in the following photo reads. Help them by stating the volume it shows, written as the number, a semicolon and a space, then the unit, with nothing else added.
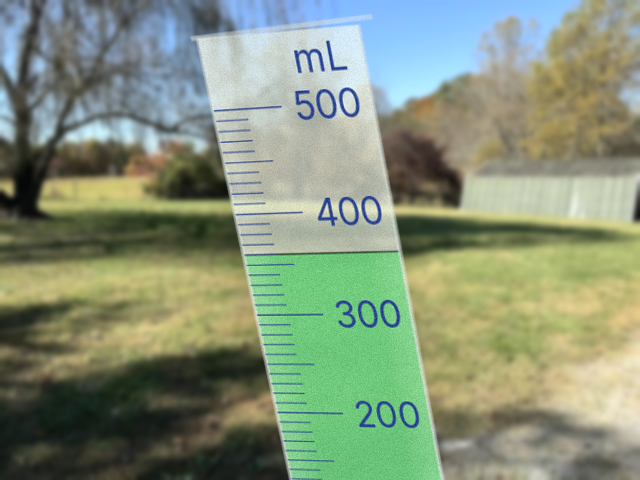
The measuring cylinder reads 360; mL
